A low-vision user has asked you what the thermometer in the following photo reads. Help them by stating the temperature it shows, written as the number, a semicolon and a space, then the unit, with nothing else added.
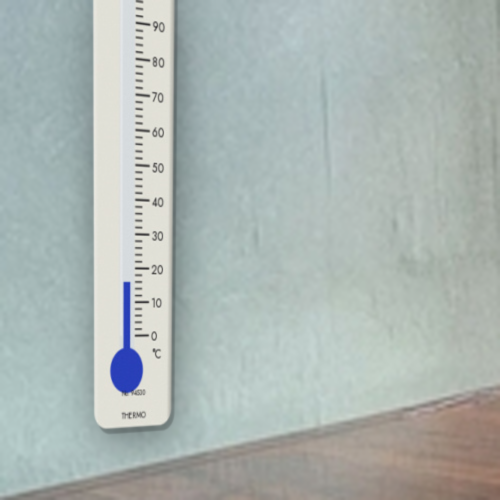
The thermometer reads 16; °C
